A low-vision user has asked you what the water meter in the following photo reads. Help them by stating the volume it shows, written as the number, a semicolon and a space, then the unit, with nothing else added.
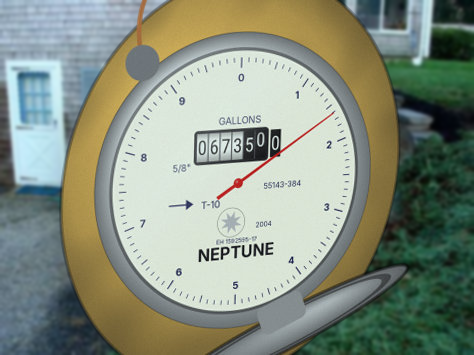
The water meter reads 673501.6; gal
